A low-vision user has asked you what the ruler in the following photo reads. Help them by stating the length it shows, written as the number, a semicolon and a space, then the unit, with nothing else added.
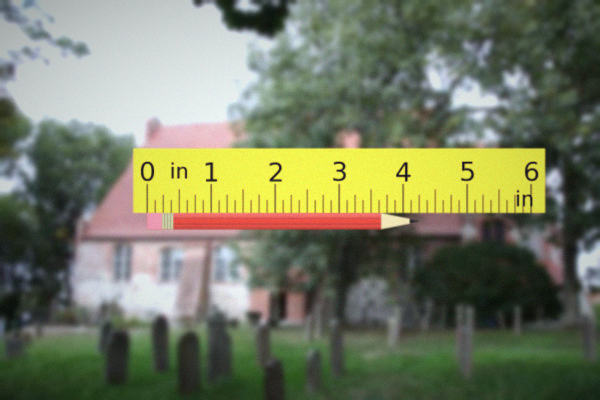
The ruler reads 4.25; in
